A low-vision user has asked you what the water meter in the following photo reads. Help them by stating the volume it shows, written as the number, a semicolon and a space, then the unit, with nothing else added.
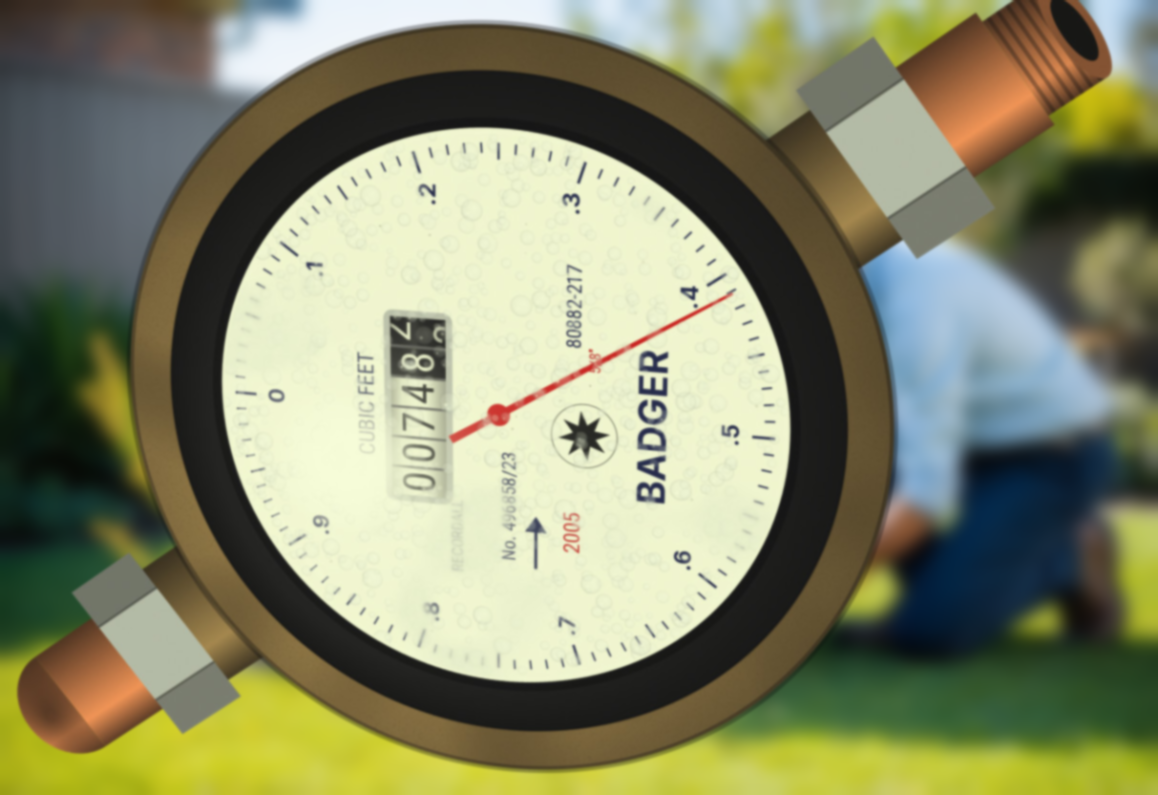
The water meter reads 7482.41; ft³
